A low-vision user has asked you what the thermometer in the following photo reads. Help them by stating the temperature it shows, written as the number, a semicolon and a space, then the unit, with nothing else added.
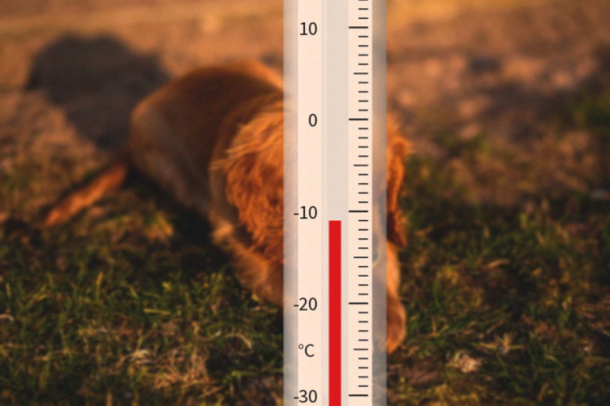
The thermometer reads -11; °C
